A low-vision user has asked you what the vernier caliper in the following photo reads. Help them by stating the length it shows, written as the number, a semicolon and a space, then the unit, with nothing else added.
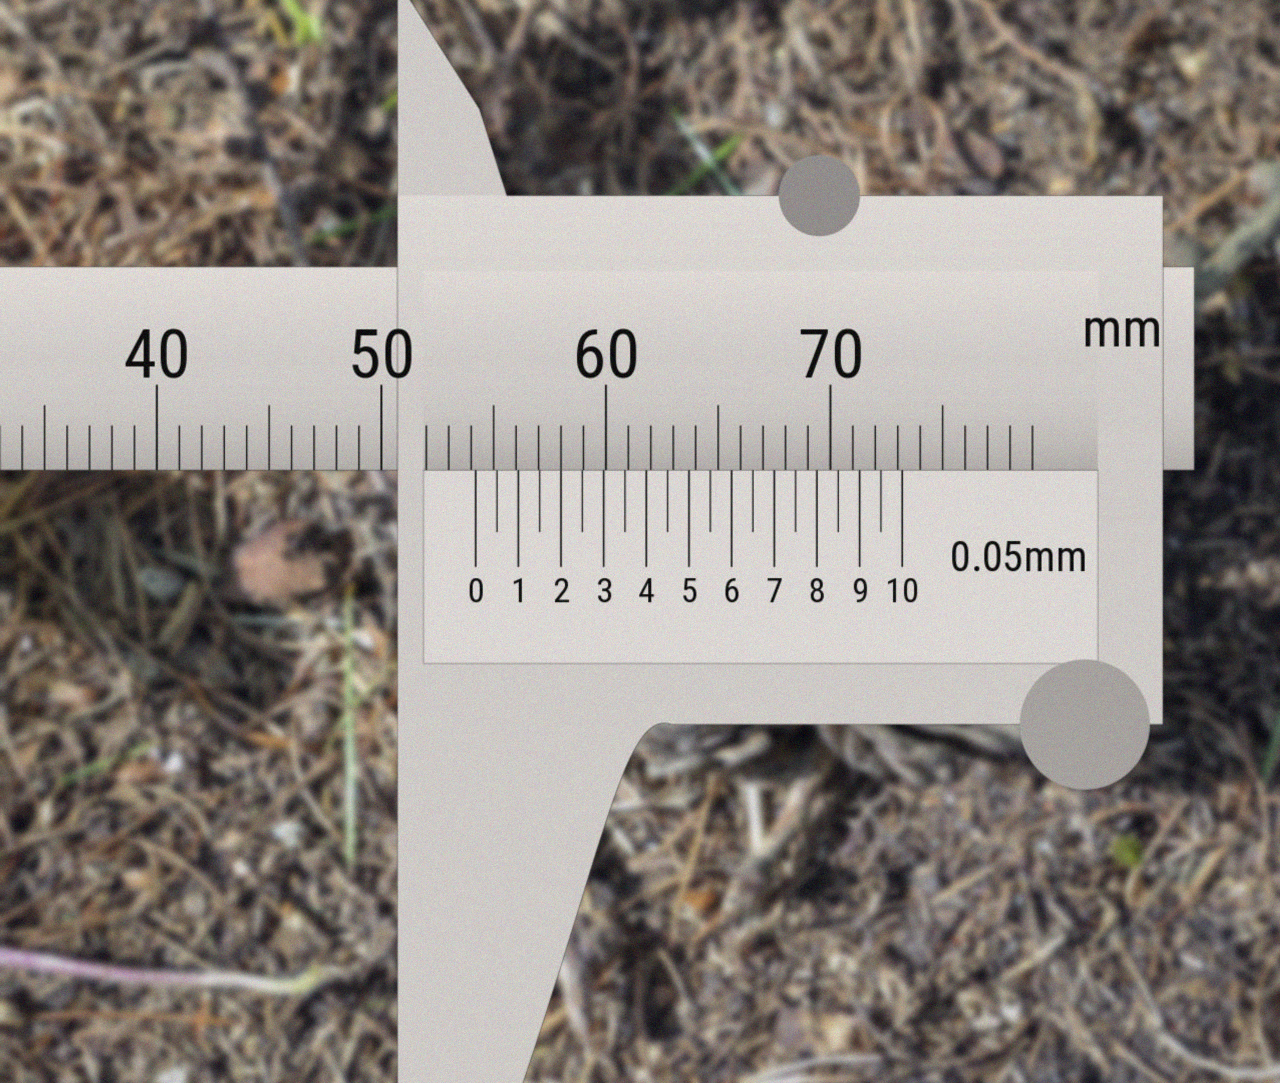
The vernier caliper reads 54.2; mm
